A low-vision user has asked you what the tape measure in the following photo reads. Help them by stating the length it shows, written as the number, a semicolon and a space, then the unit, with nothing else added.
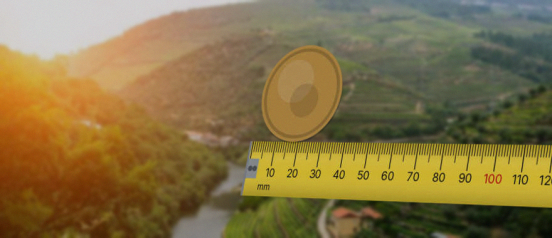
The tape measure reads 35; mm
